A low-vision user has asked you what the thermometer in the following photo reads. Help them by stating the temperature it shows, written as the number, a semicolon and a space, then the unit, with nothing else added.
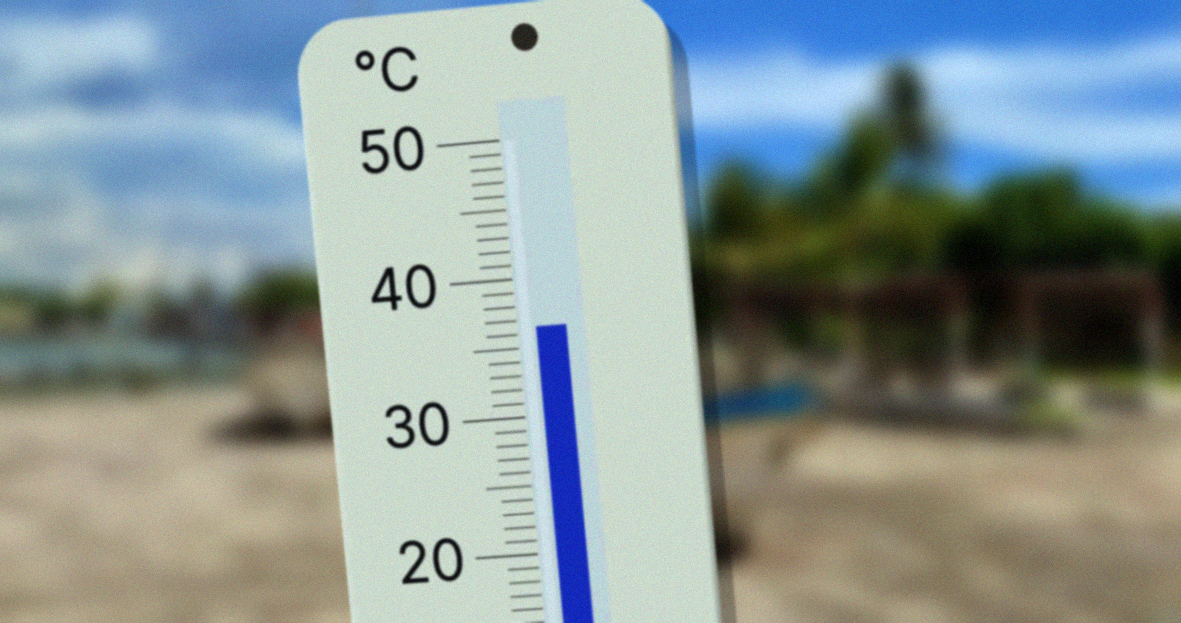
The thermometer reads 36.5; °C
